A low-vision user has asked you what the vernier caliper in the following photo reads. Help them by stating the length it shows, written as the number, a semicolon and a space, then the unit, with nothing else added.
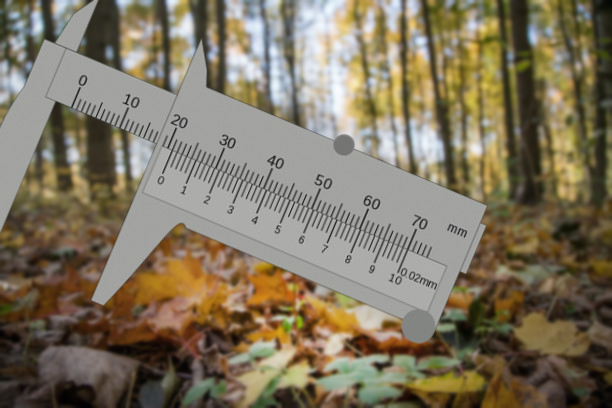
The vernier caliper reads 21.0; mm
